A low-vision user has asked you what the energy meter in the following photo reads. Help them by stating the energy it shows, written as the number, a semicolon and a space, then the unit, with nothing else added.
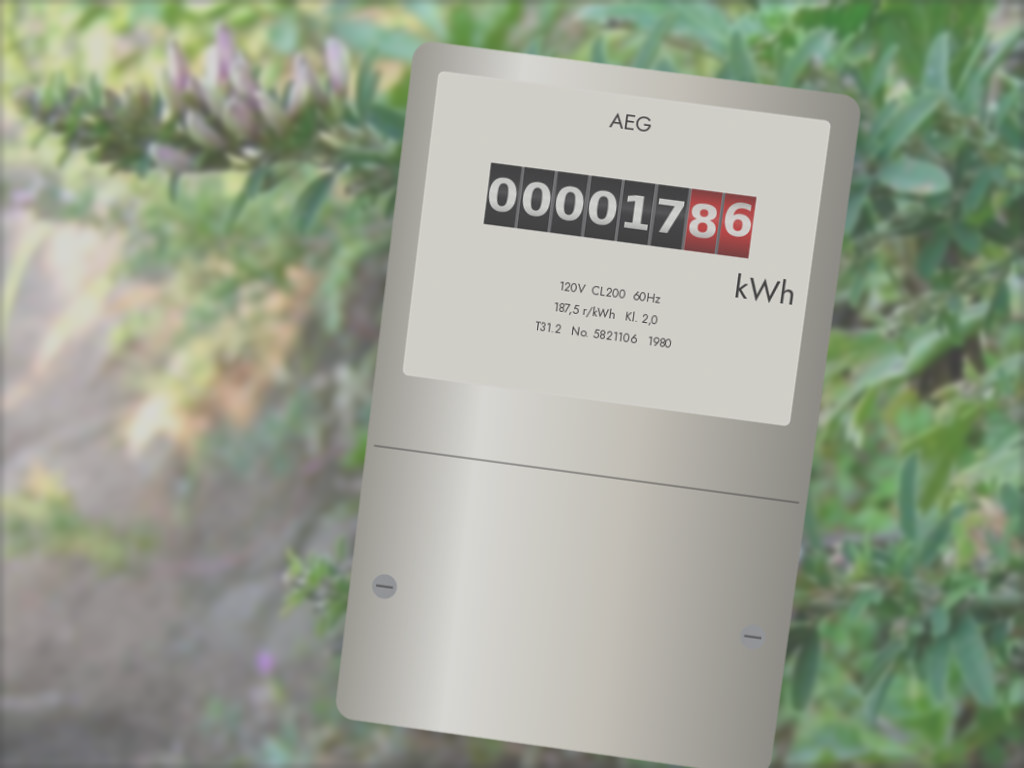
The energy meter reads 17.86; kWh
